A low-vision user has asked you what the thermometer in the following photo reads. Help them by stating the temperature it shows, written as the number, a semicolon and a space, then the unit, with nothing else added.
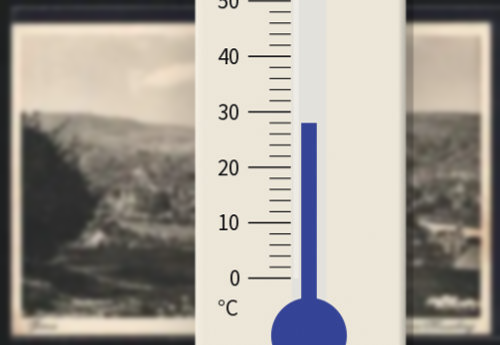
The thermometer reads 28; °C
